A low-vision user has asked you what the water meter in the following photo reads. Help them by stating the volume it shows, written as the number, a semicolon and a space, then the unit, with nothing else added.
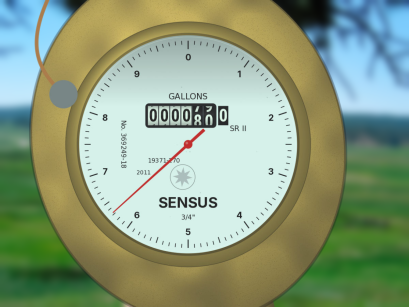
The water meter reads 796.3; gal
